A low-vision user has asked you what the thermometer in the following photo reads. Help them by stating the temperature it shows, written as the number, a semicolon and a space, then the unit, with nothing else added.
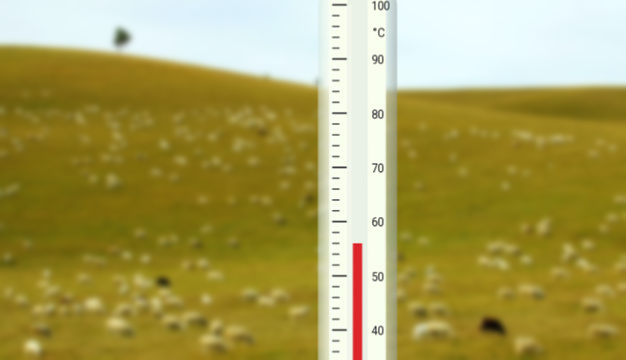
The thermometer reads 56; °C
